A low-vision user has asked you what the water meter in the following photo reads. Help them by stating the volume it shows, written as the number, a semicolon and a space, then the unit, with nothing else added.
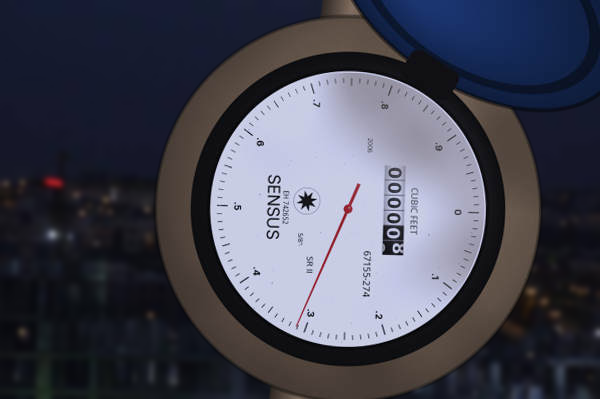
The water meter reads 8.31; ft³
